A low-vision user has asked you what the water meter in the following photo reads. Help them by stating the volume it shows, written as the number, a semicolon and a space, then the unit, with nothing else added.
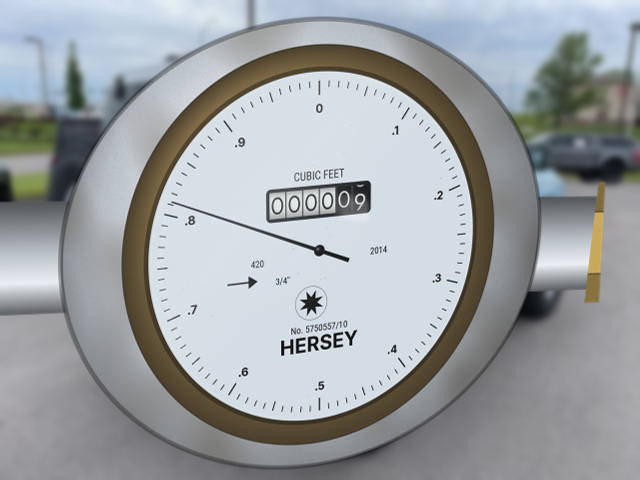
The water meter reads 8.81; ft³
